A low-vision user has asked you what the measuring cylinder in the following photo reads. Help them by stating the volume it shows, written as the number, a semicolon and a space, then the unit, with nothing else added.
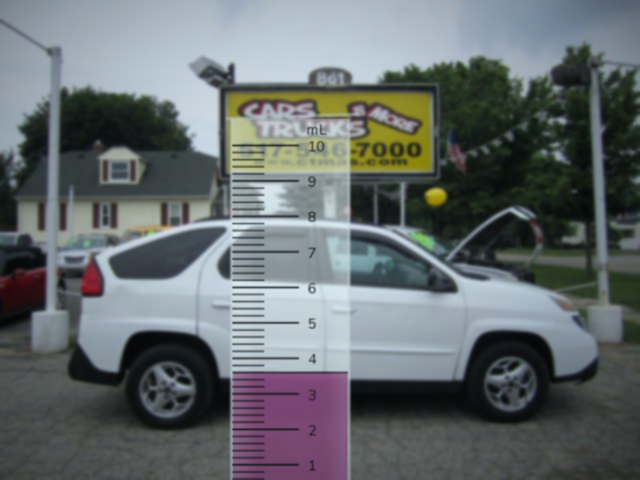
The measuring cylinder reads 3.6; mL
